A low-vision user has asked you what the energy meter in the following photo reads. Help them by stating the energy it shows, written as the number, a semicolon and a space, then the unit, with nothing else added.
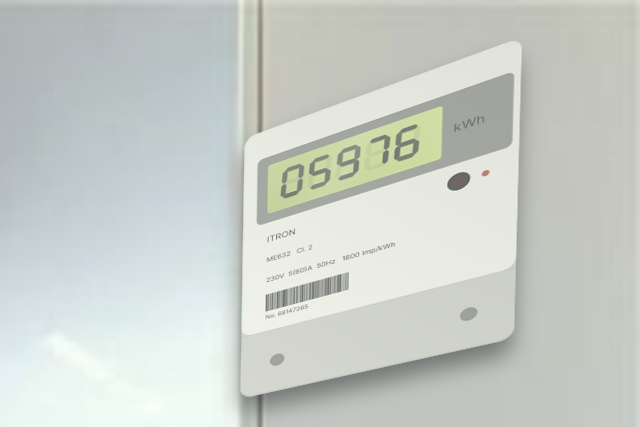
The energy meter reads 5976; kWh
